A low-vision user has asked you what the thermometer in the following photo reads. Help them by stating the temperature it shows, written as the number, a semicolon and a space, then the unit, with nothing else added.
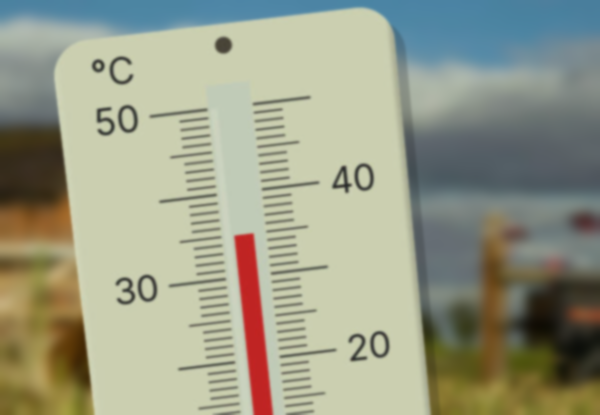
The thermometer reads 35; °C
